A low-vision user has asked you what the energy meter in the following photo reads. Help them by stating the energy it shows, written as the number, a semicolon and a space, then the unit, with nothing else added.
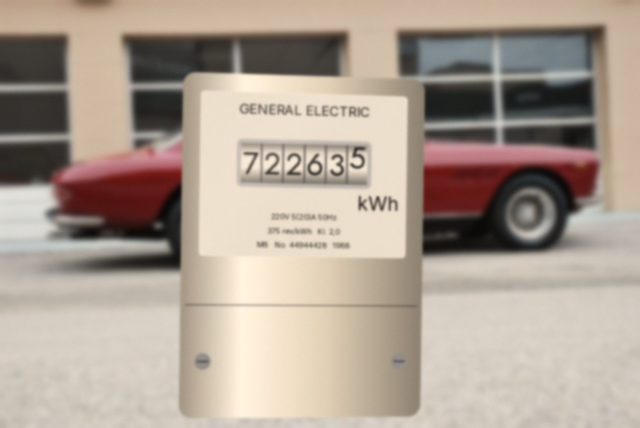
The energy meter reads 722635; kWh
